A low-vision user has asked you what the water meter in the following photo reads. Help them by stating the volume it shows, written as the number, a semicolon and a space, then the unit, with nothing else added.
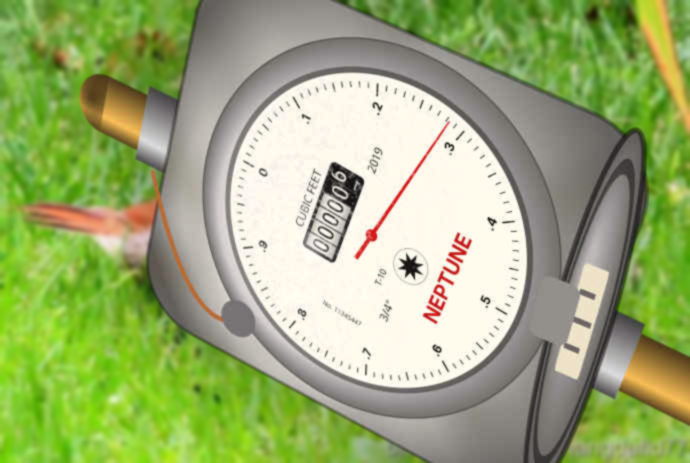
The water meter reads 6.28; ft³
